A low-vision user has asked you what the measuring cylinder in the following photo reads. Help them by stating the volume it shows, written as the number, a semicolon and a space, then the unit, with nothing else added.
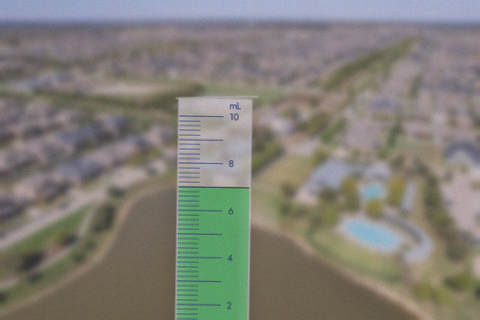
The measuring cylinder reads 7; mL
